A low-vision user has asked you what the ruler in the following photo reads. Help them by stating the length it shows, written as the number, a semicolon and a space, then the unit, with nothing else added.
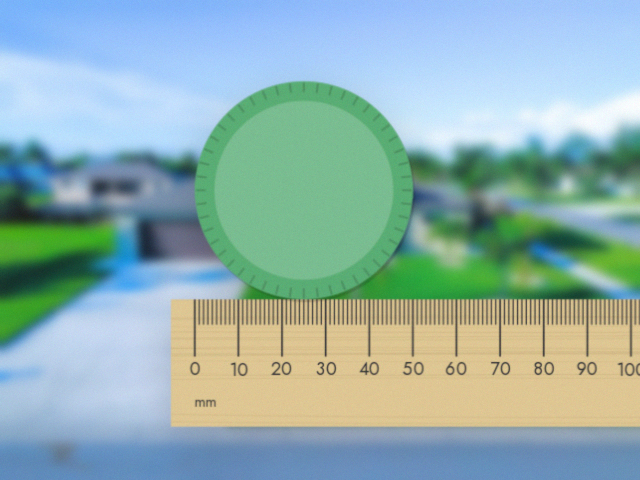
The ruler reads 50; mm
